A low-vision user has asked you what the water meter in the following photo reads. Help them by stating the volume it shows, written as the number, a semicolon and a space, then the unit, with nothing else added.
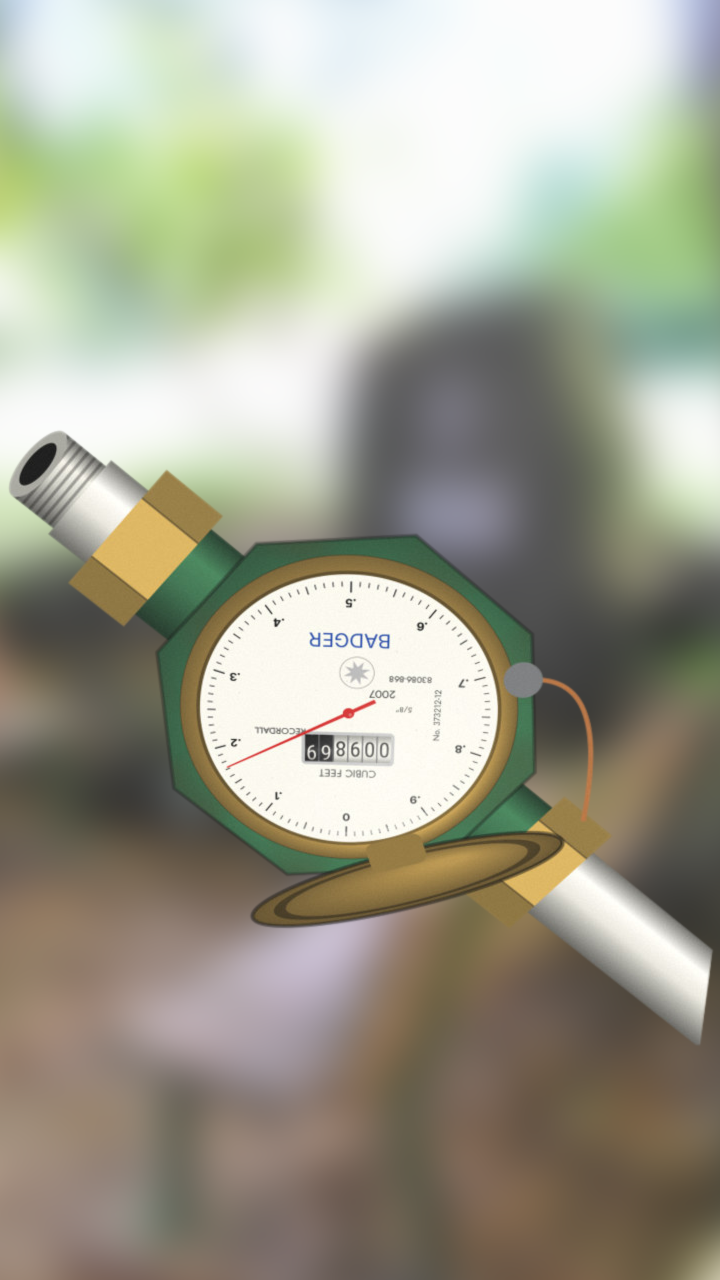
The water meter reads 9869.17; ft³
